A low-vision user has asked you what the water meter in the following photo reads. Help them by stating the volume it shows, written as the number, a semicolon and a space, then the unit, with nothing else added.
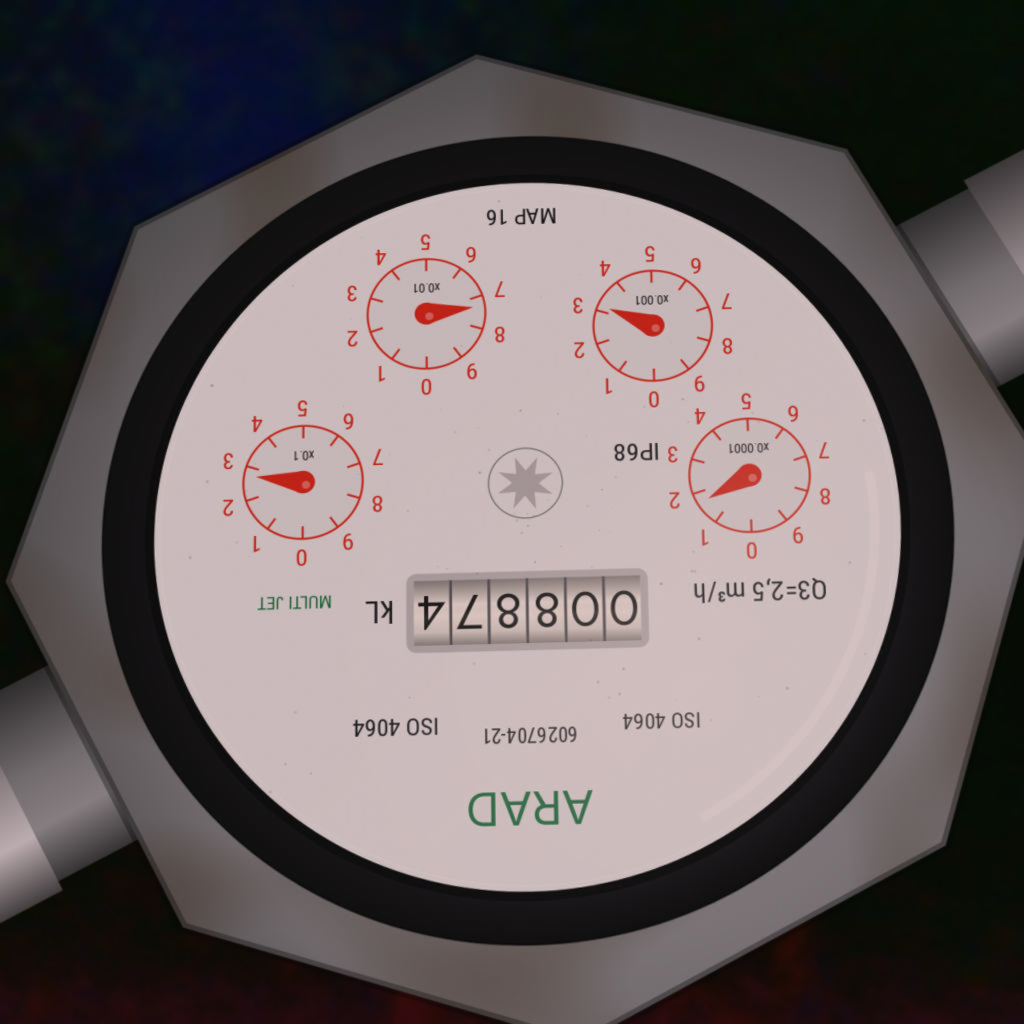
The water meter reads 8874.2731; kL
